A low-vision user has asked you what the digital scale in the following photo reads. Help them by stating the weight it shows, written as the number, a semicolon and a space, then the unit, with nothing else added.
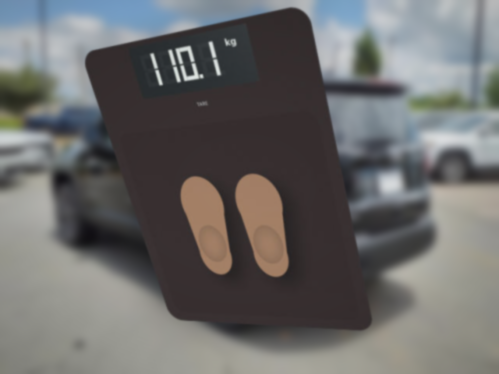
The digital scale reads 110.1; kg
